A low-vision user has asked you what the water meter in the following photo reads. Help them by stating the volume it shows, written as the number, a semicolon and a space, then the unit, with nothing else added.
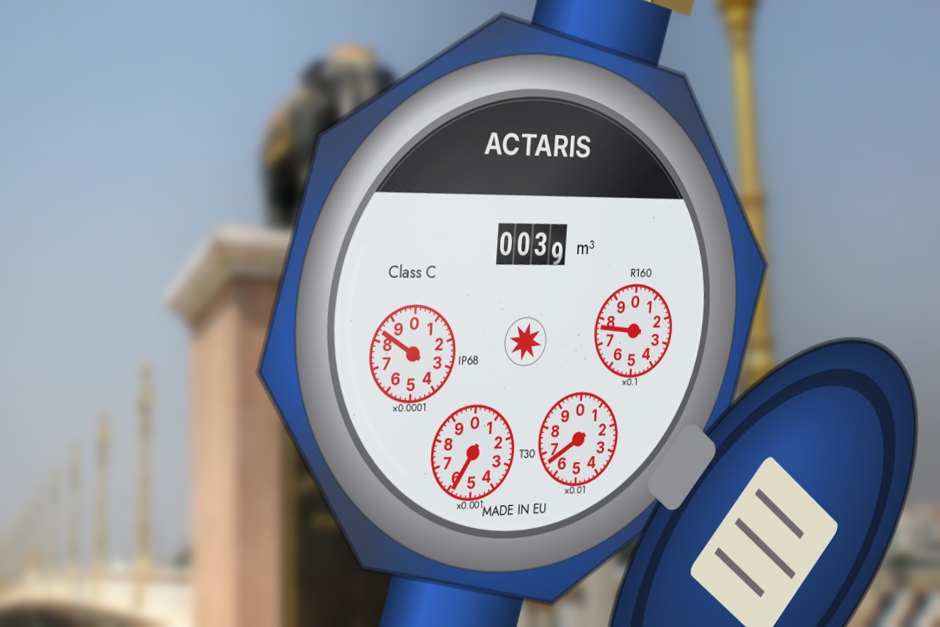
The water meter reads 38.7658; m³
